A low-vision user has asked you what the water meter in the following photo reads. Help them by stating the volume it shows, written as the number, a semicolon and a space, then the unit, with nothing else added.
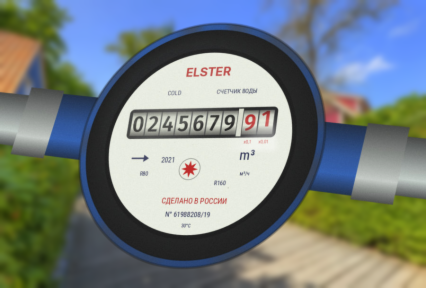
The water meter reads 245679.91; m³
